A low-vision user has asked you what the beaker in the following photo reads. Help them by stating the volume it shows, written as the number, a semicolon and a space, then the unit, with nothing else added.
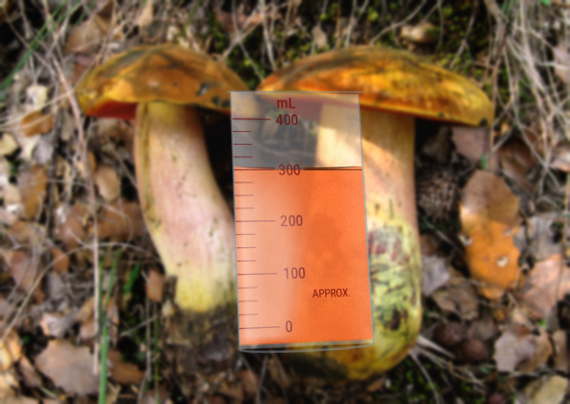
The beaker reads 300; mL
